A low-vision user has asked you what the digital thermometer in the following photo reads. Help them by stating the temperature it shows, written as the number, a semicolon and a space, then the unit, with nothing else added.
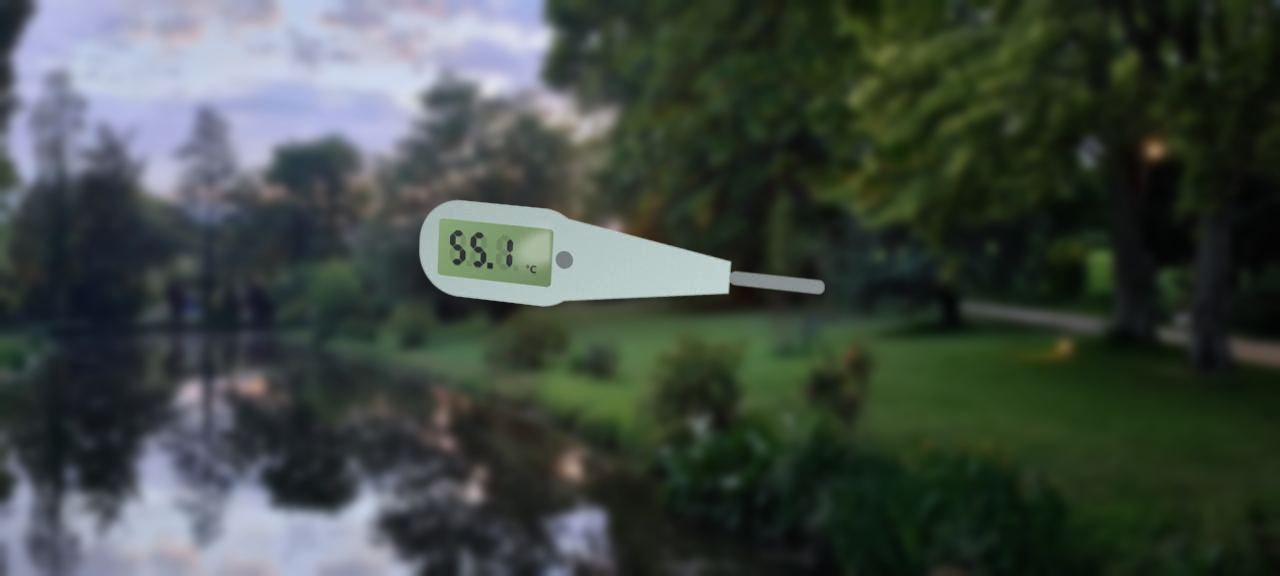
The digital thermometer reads 55.1; °C
